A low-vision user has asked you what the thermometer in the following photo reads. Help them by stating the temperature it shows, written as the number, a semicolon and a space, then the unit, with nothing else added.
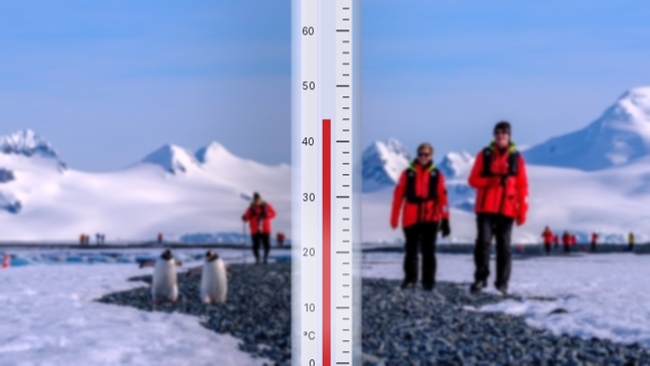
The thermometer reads 44; °C
